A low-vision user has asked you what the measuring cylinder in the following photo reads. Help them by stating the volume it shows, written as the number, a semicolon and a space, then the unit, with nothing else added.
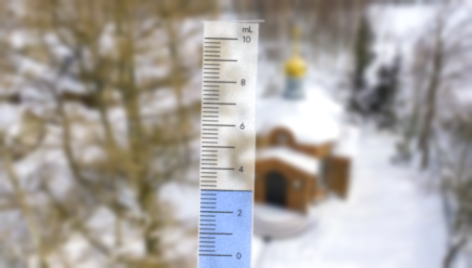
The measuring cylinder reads 3; mL
